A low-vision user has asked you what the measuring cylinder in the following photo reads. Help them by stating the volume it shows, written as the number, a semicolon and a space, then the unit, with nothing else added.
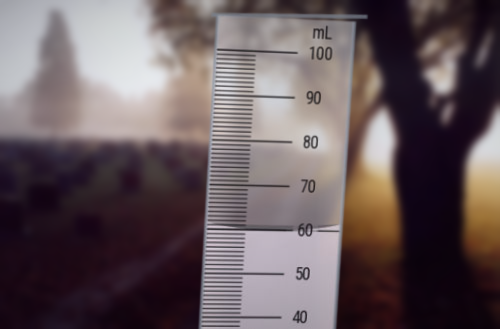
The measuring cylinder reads 60; mL
